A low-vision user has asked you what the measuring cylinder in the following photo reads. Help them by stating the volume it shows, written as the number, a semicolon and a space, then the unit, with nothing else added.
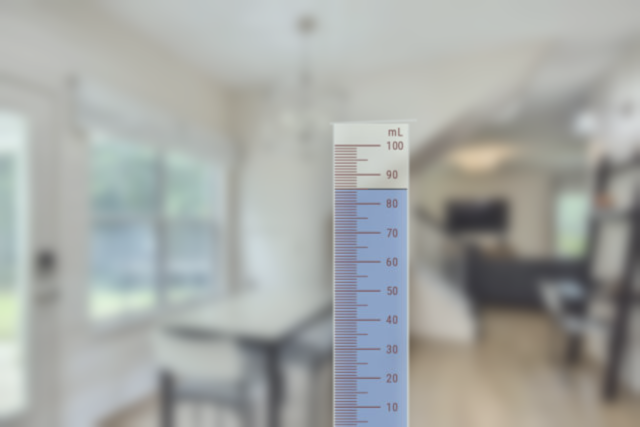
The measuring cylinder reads 85; mL
